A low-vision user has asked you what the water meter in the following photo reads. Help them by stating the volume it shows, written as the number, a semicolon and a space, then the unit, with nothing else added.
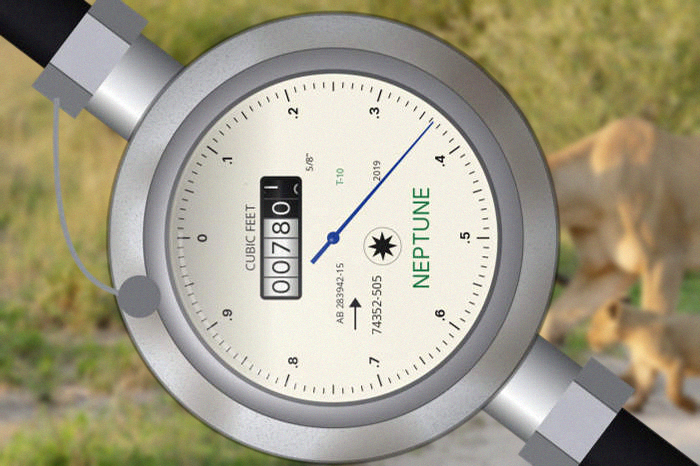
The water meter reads 7801.36; ft³
